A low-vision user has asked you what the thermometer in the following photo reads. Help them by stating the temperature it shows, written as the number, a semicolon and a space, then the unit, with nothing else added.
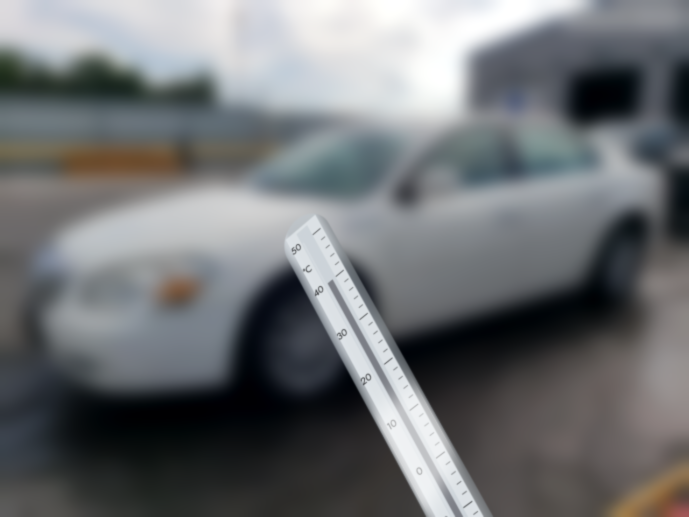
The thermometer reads 40; °C
